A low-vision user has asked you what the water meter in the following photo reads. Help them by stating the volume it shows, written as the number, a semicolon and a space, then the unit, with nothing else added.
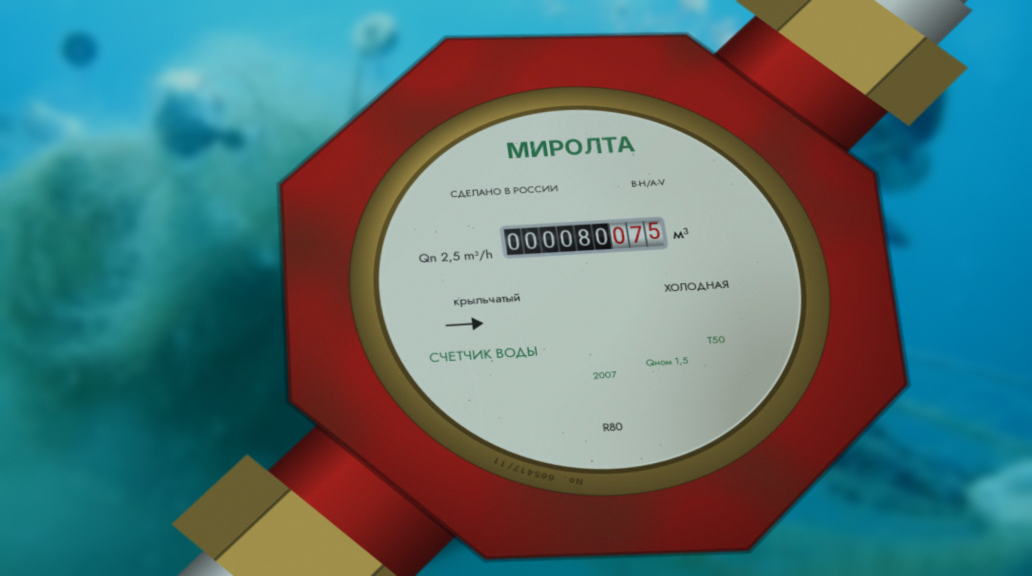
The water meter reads 80.075; m³
